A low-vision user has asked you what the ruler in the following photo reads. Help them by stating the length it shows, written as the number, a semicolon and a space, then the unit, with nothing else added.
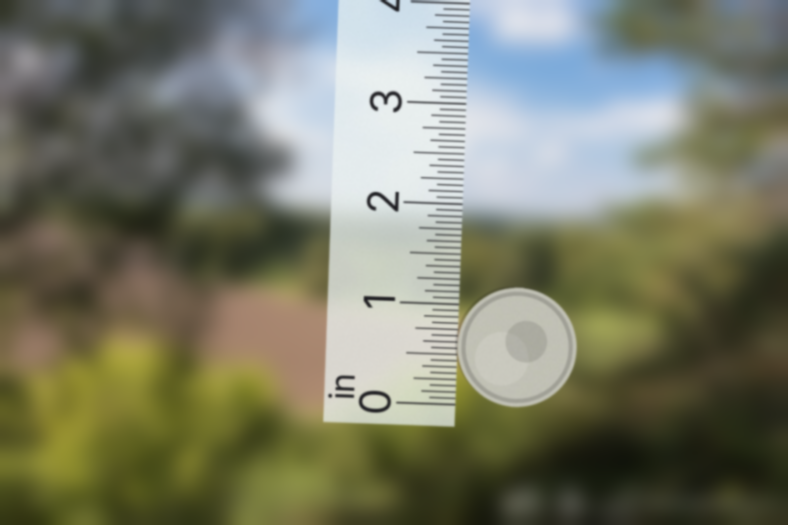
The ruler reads 1.1875; in
